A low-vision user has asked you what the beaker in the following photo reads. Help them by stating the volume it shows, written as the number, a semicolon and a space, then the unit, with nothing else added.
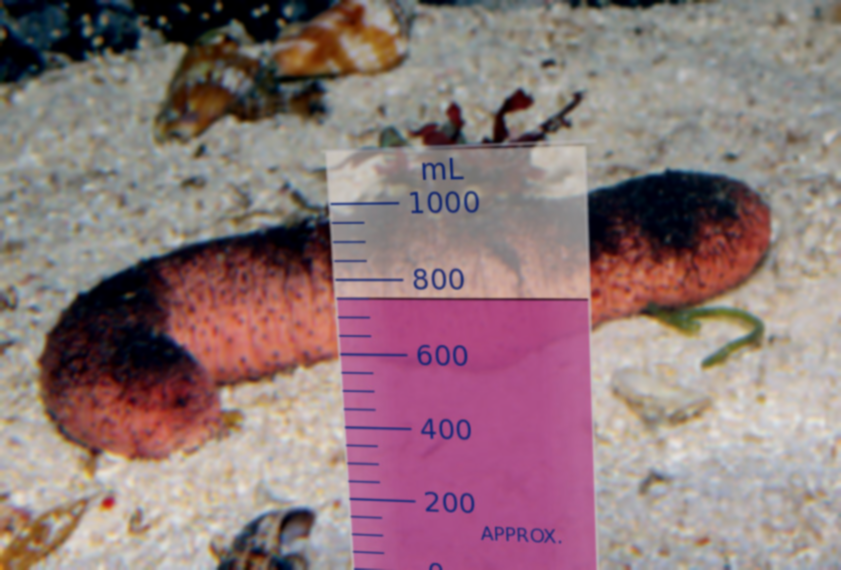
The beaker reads 750; mL
